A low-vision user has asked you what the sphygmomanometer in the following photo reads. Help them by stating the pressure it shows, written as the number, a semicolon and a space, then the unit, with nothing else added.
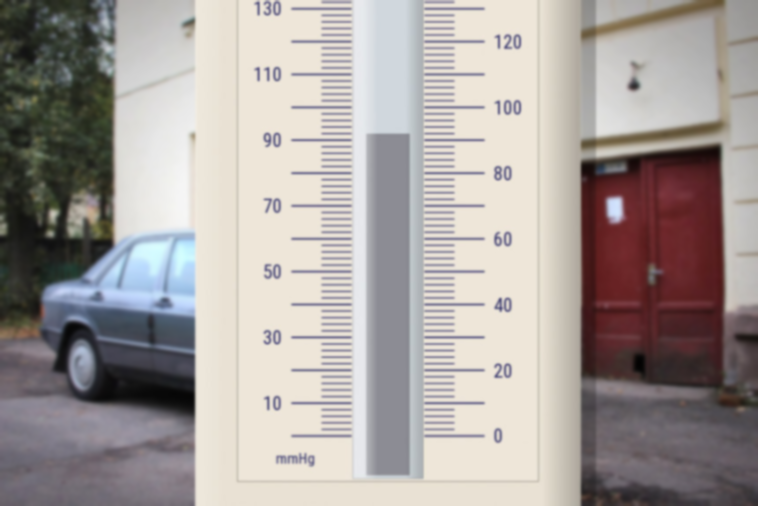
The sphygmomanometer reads 92; mmHg
